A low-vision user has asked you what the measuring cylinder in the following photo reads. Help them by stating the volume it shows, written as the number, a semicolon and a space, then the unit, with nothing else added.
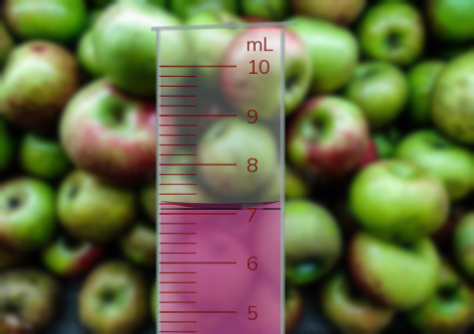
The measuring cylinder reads 7.1; mL
